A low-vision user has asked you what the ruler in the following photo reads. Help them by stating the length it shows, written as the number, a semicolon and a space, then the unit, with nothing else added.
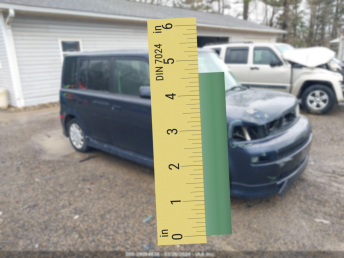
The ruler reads 4.625; in
